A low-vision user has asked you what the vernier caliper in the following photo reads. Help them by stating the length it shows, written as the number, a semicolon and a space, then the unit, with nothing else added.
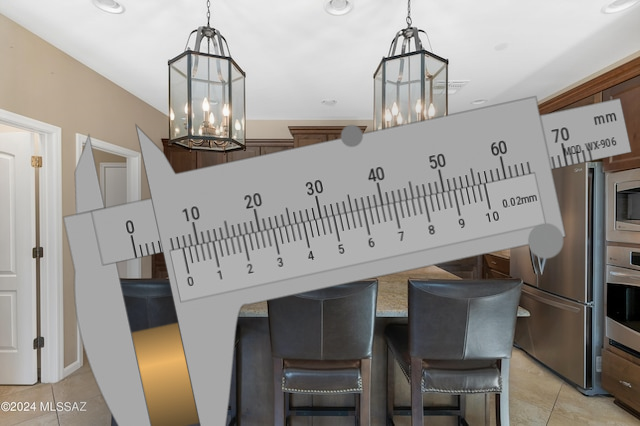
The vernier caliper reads 7.6; mm
